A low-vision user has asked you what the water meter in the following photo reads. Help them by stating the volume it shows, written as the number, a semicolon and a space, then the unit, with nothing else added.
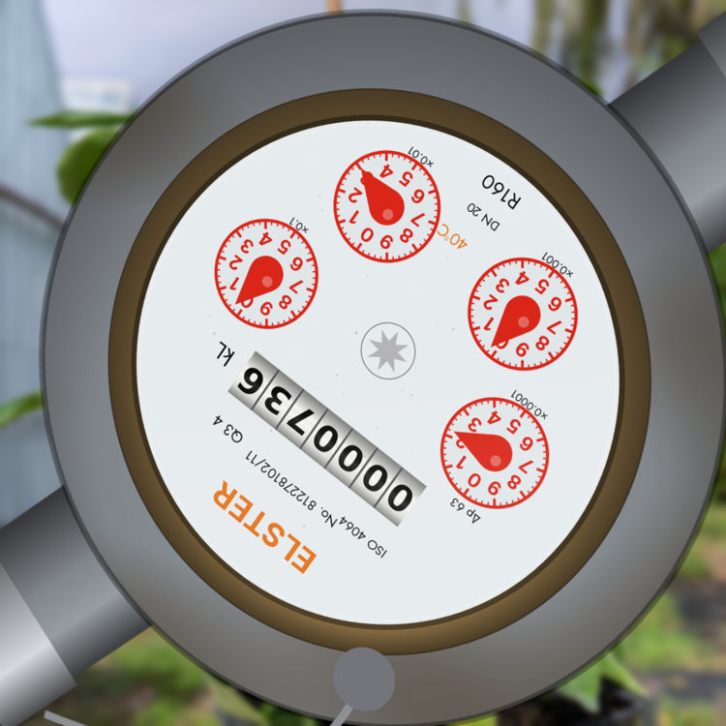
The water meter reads 736.0302; kL
